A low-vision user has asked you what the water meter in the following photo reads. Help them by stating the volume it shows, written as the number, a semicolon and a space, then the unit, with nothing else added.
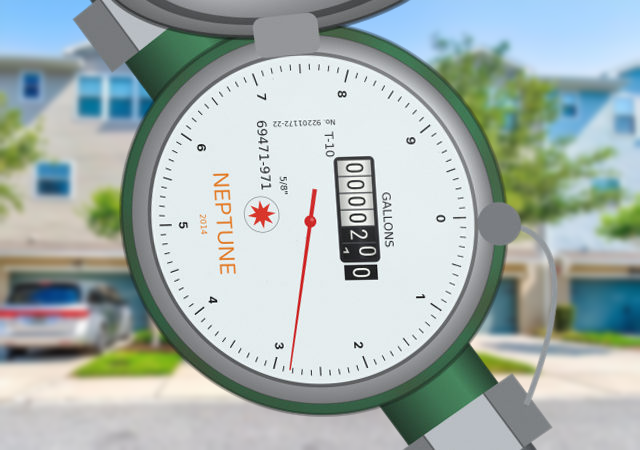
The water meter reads 202.8; gal
